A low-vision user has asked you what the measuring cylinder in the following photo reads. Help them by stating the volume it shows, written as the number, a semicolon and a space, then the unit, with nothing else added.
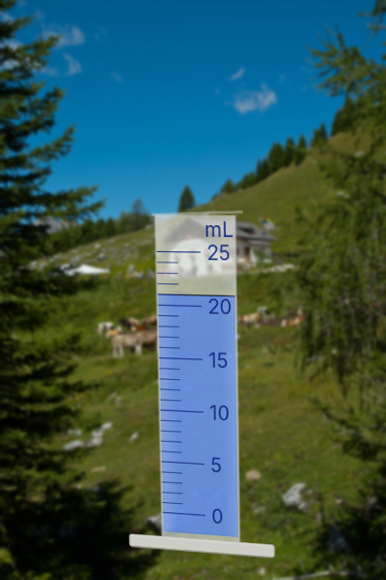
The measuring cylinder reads 21; mL
